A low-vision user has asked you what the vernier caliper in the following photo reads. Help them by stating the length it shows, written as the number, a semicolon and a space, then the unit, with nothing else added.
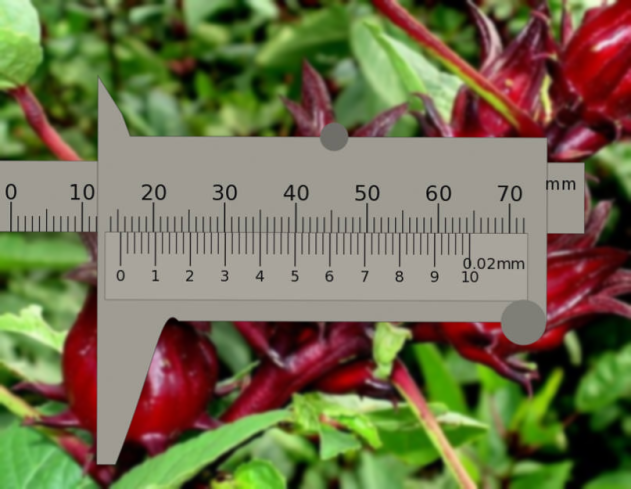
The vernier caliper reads 15.4; mm
